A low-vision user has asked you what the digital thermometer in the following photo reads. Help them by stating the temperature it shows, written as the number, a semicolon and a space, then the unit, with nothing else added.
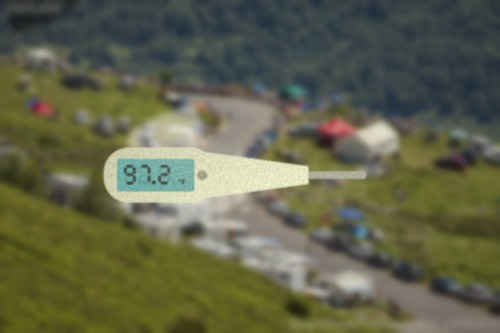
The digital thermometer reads 97.2; °F
